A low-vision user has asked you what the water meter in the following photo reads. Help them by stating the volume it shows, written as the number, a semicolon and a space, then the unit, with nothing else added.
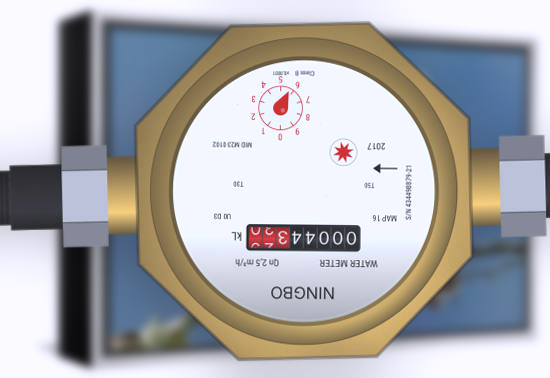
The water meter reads 44.3295; kL
